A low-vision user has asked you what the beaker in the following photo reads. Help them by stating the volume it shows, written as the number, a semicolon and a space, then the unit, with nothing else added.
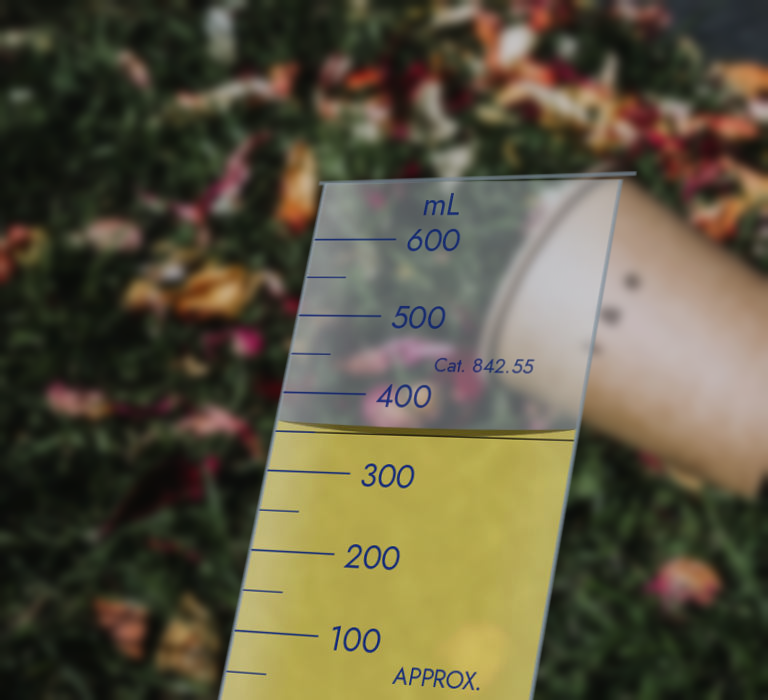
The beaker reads 350; mL
